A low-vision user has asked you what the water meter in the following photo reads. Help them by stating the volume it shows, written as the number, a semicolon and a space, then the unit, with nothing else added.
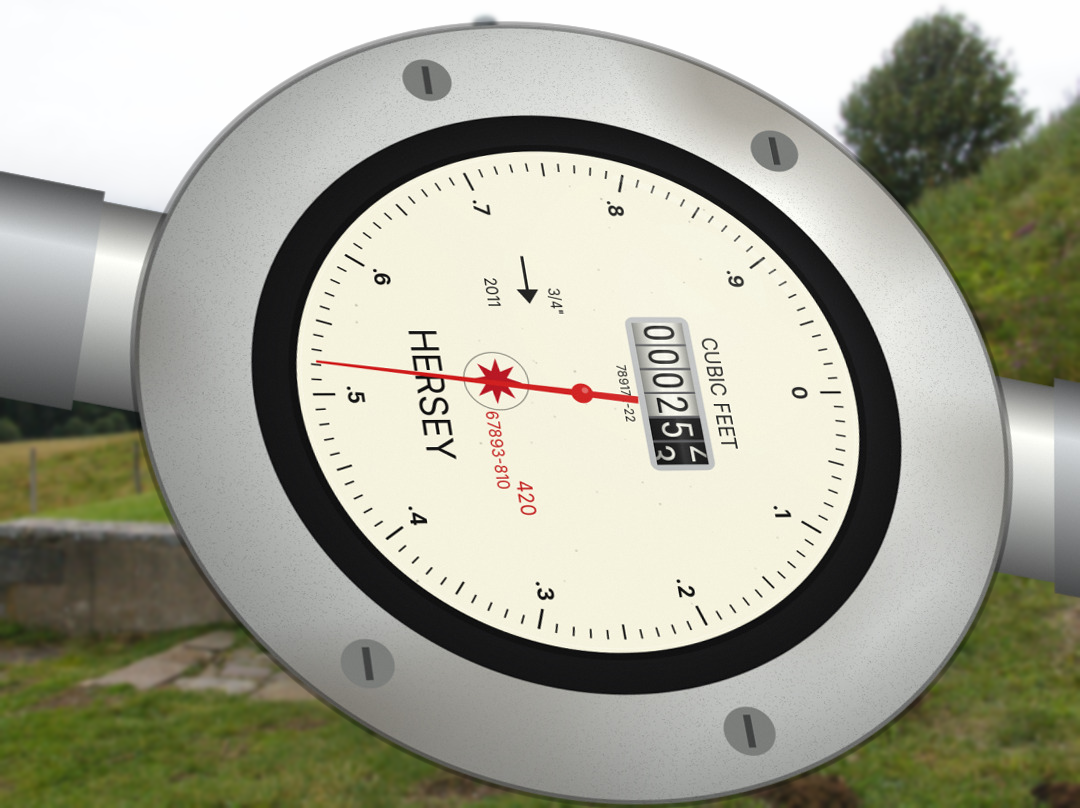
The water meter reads 252.52; ft³
